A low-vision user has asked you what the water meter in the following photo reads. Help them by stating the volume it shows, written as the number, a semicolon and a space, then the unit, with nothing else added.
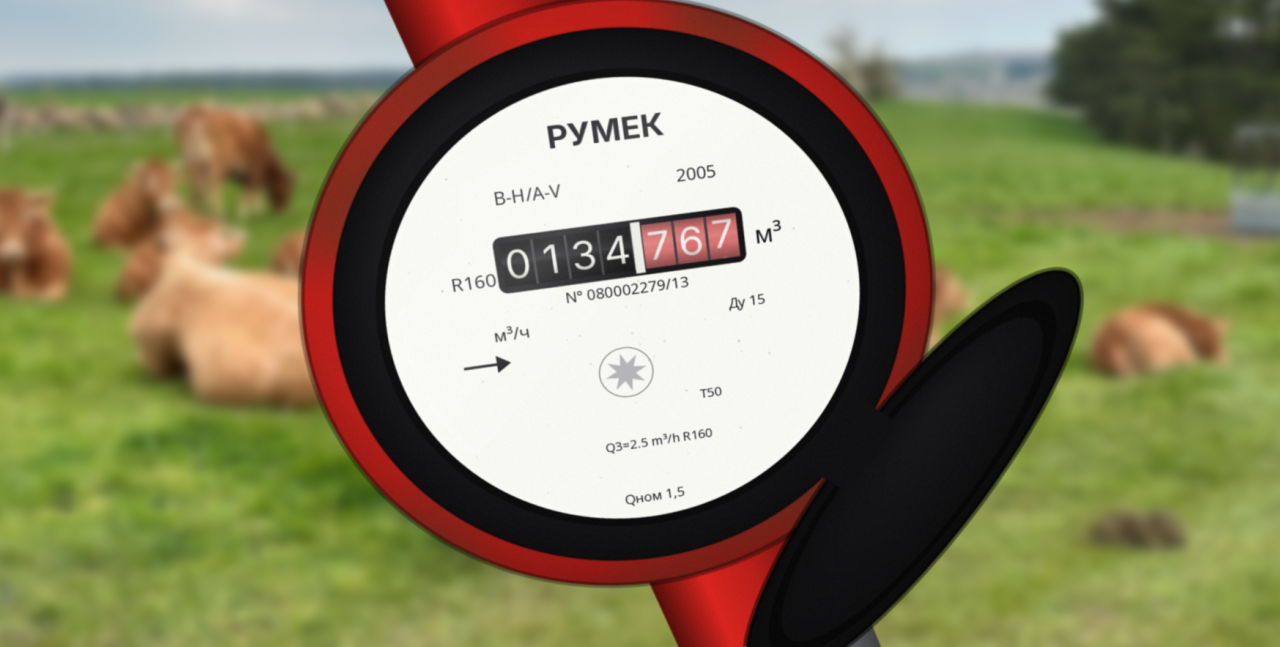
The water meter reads 134.767; m³
